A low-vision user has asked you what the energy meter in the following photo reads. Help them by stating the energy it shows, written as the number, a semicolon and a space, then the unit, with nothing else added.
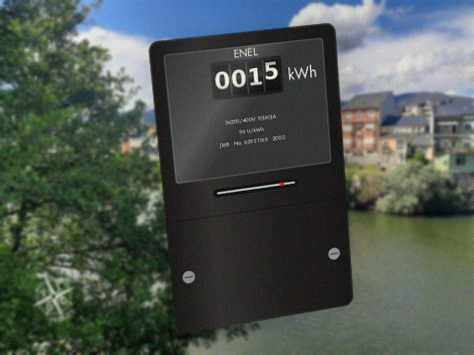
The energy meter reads 15; kWh
